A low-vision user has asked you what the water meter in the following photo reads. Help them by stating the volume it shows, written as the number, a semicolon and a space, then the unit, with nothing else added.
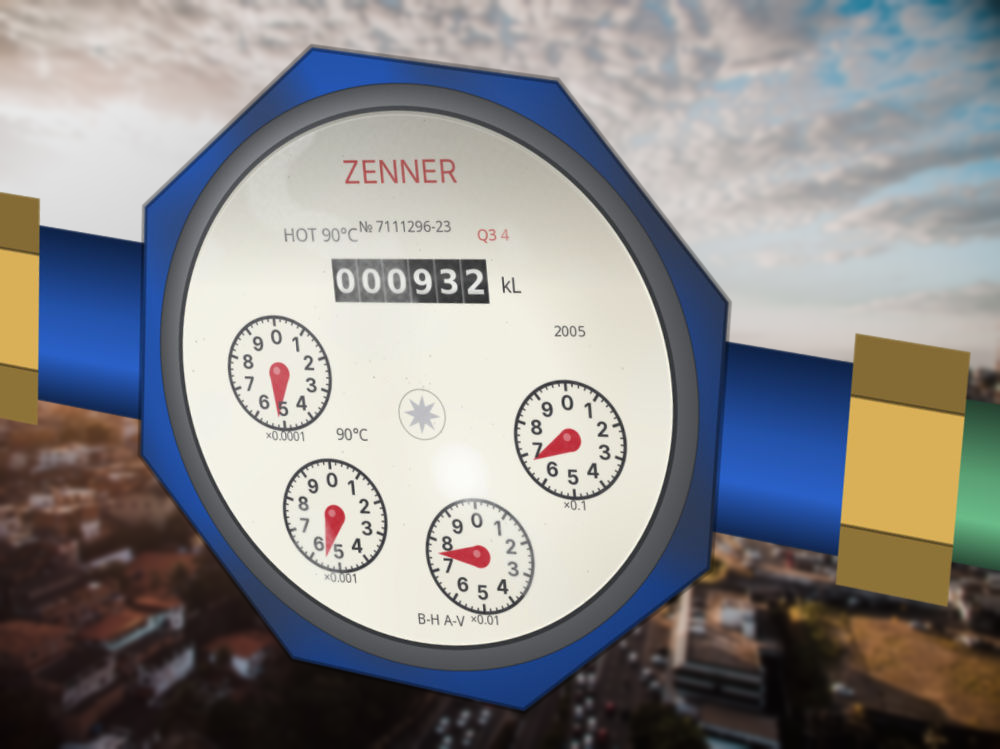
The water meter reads 932.6755; kL
